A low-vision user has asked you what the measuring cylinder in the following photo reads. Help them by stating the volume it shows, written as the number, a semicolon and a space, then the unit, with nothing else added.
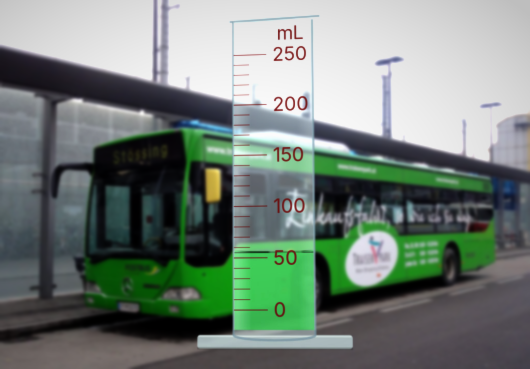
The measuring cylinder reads 55; mL
